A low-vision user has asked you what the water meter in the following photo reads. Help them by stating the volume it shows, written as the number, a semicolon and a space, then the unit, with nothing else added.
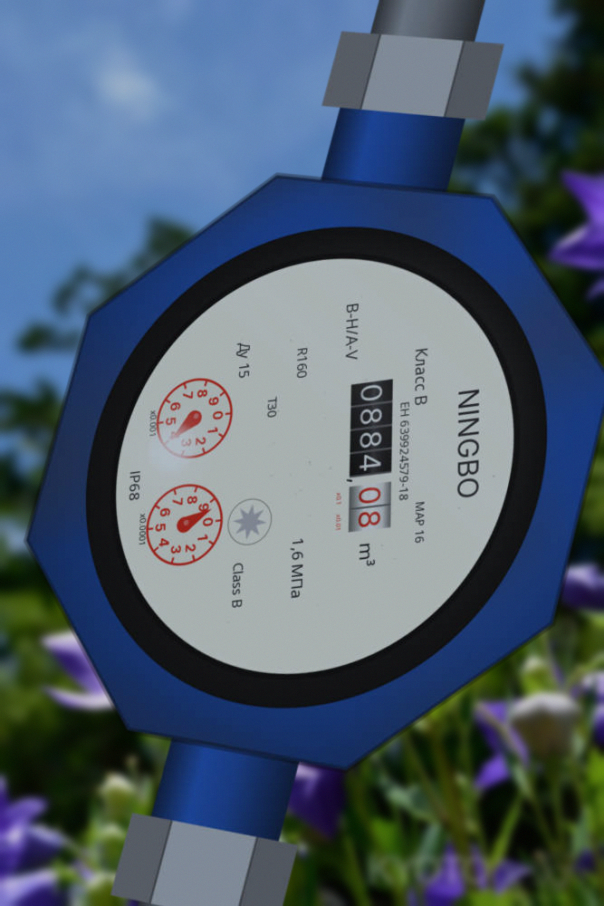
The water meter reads 884.0839; m³
